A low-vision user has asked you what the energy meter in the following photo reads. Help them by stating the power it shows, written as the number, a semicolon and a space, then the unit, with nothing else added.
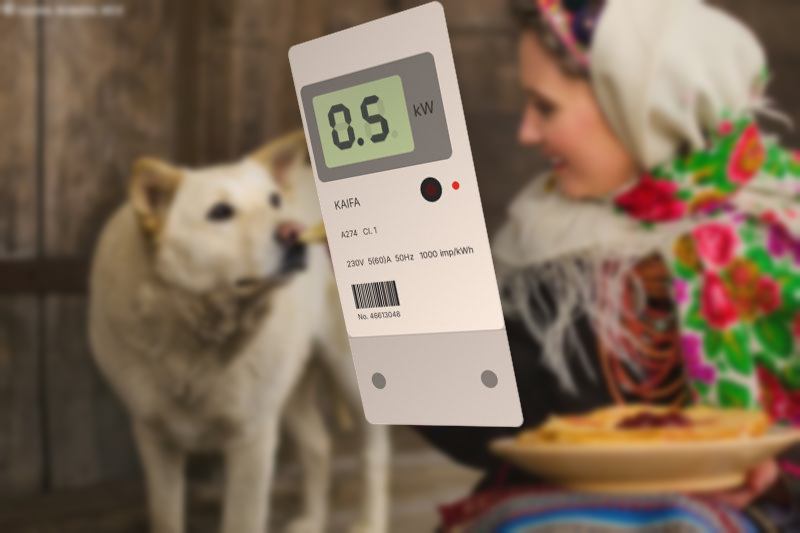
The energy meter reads 0.5; kW
